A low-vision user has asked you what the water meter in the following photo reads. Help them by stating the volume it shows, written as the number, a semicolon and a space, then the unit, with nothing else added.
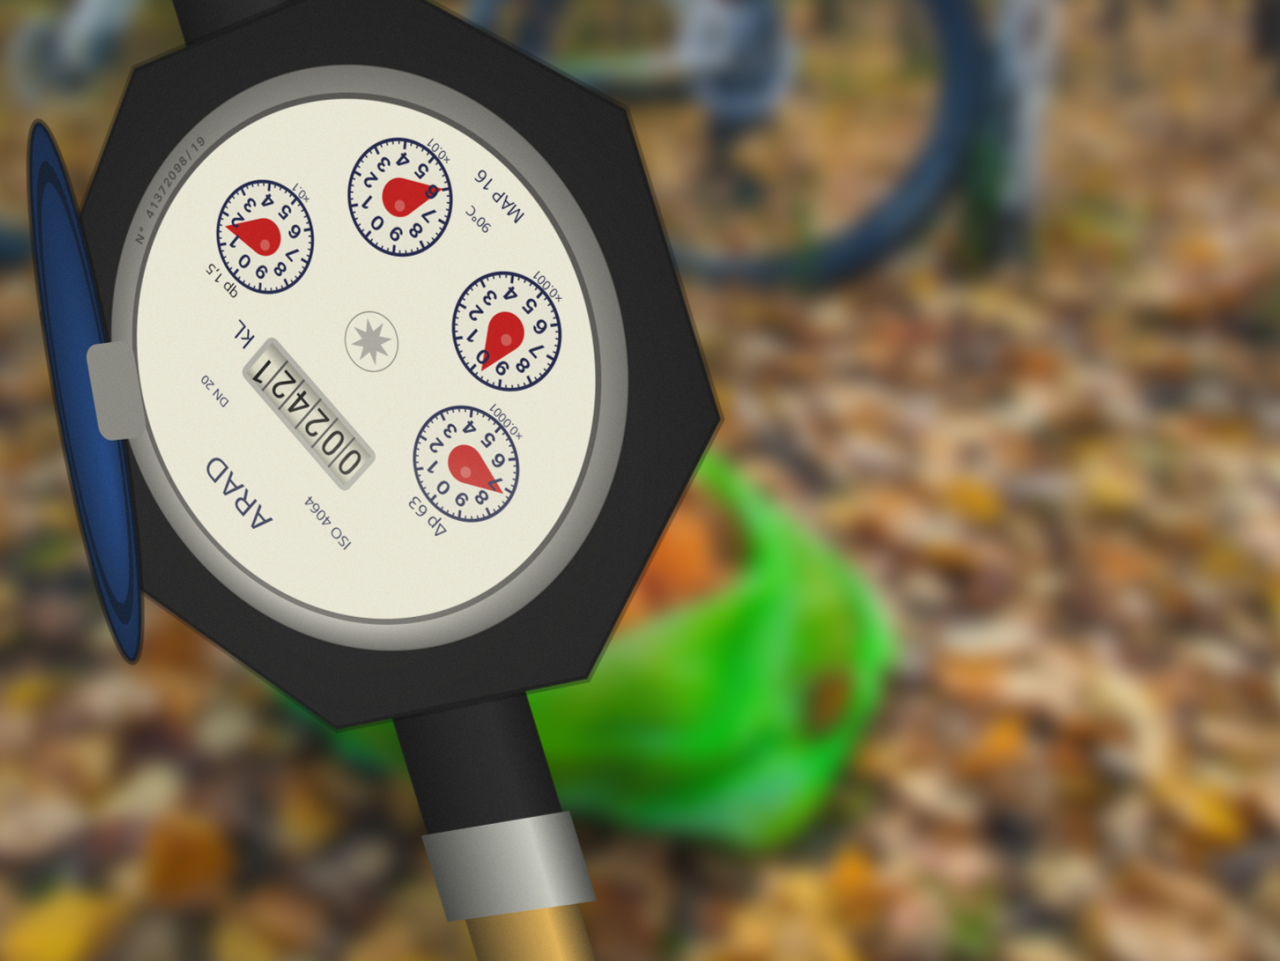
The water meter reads 2421.1597; kL
